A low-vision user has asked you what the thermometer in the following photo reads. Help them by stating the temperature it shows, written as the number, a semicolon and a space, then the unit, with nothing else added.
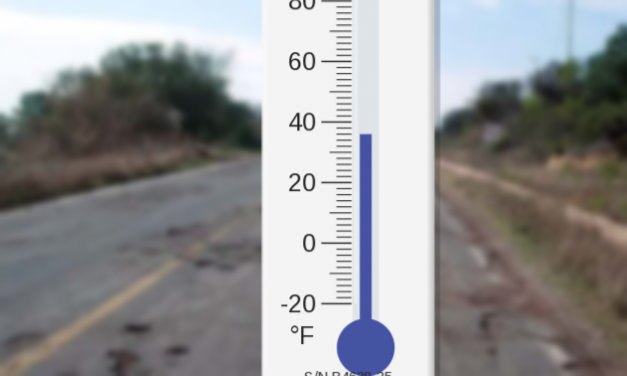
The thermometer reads 36; °F
